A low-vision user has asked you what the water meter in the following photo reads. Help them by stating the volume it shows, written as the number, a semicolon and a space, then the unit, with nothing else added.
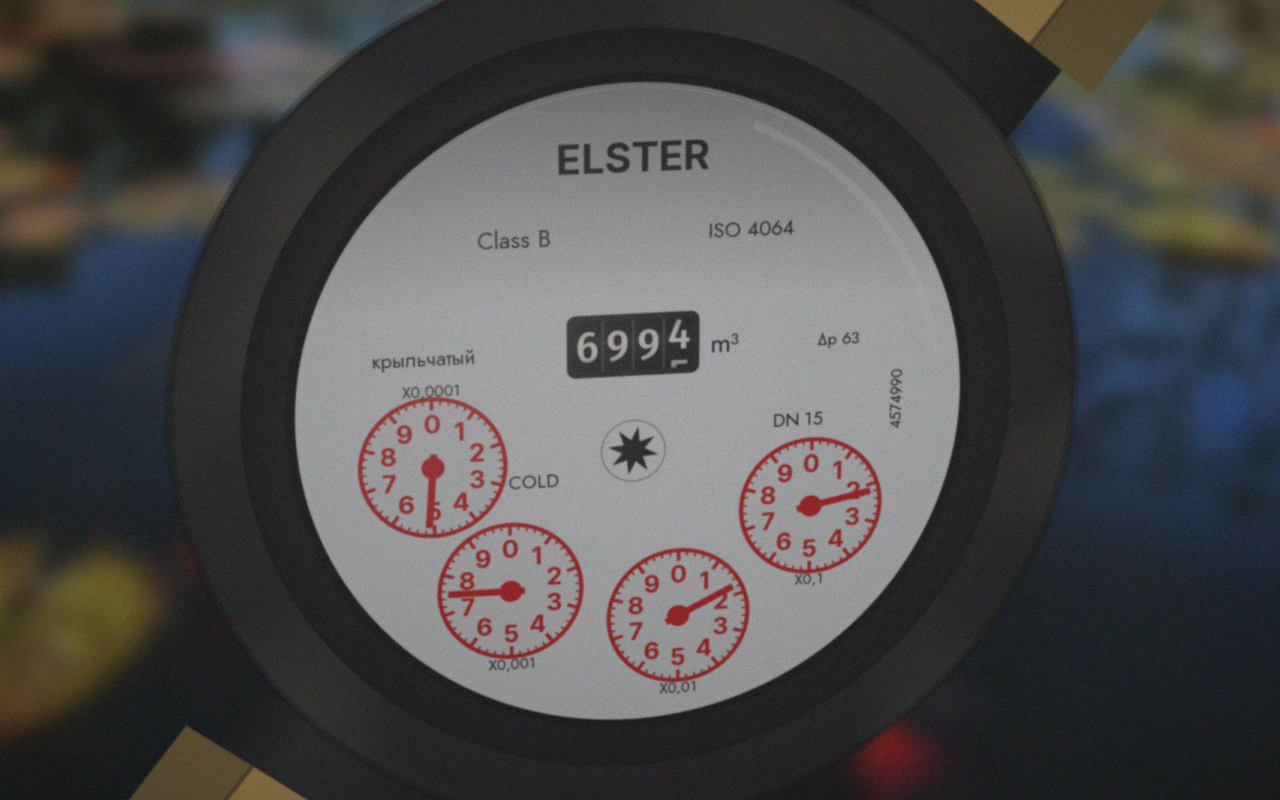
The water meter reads 6994.2175; m³
